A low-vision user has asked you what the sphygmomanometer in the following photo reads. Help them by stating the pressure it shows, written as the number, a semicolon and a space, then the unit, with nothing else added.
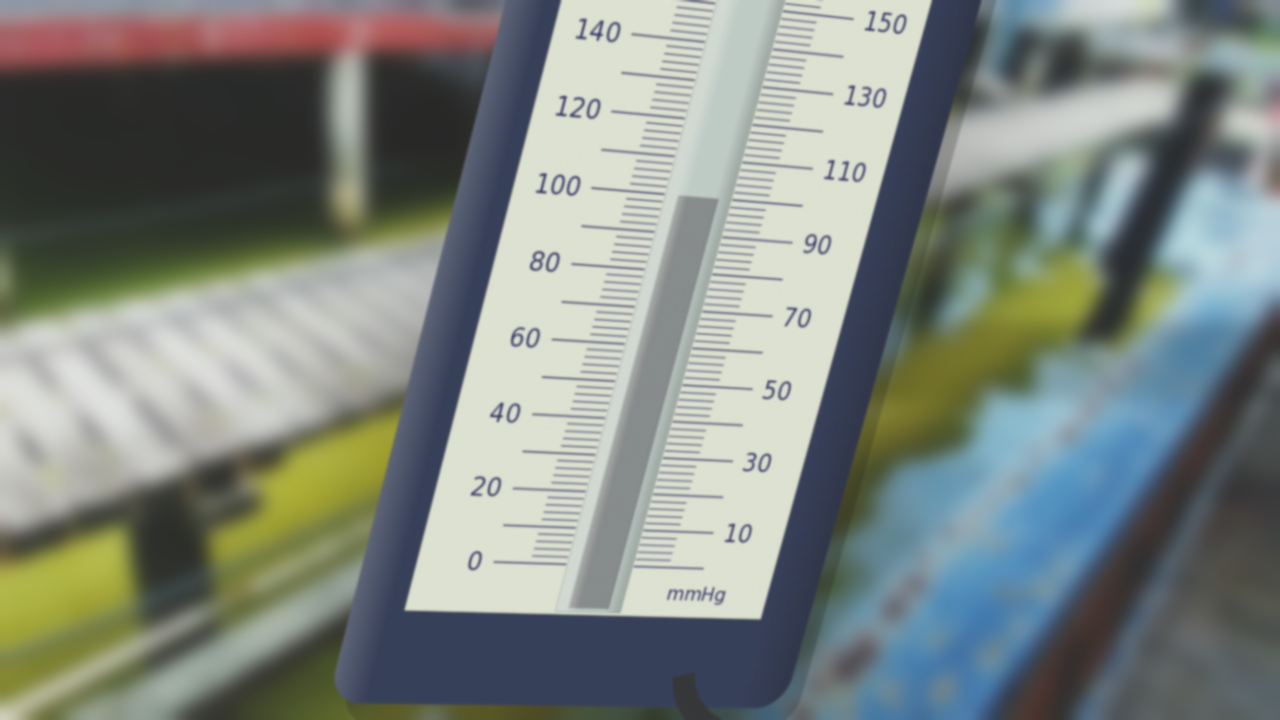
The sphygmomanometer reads 100; mmHg
